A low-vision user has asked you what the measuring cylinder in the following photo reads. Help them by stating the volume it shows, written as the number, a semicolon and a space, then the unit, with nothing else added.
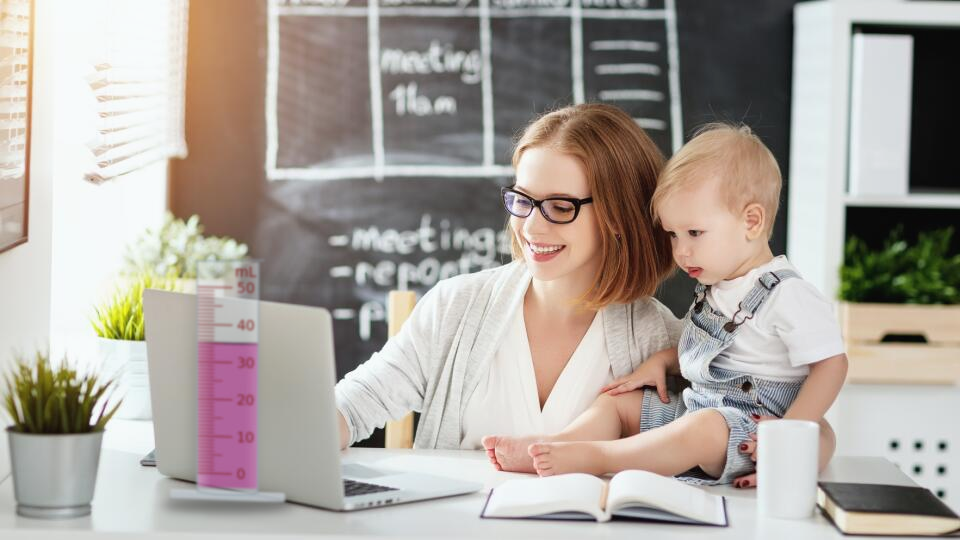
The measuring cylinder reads 35; mL
